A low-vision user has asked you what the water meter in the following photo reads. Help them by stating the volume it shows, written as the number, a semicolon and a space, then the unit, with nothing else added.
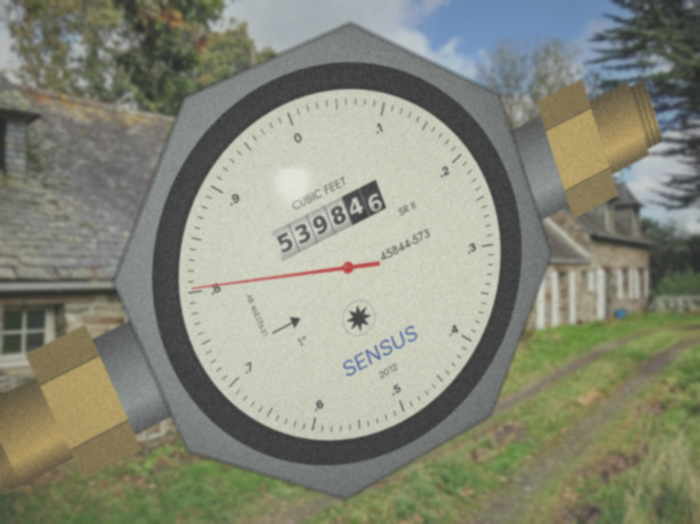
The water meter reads 539845.80; ft³
